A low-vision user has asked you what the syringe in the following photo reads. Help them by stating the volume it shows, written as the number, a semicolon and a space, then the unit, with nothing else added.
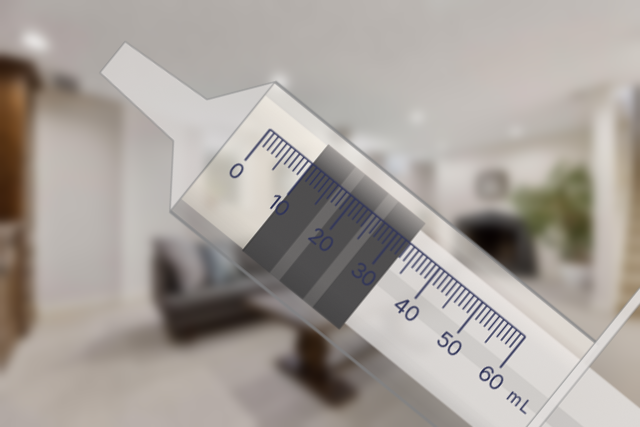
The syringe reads 10; mL
